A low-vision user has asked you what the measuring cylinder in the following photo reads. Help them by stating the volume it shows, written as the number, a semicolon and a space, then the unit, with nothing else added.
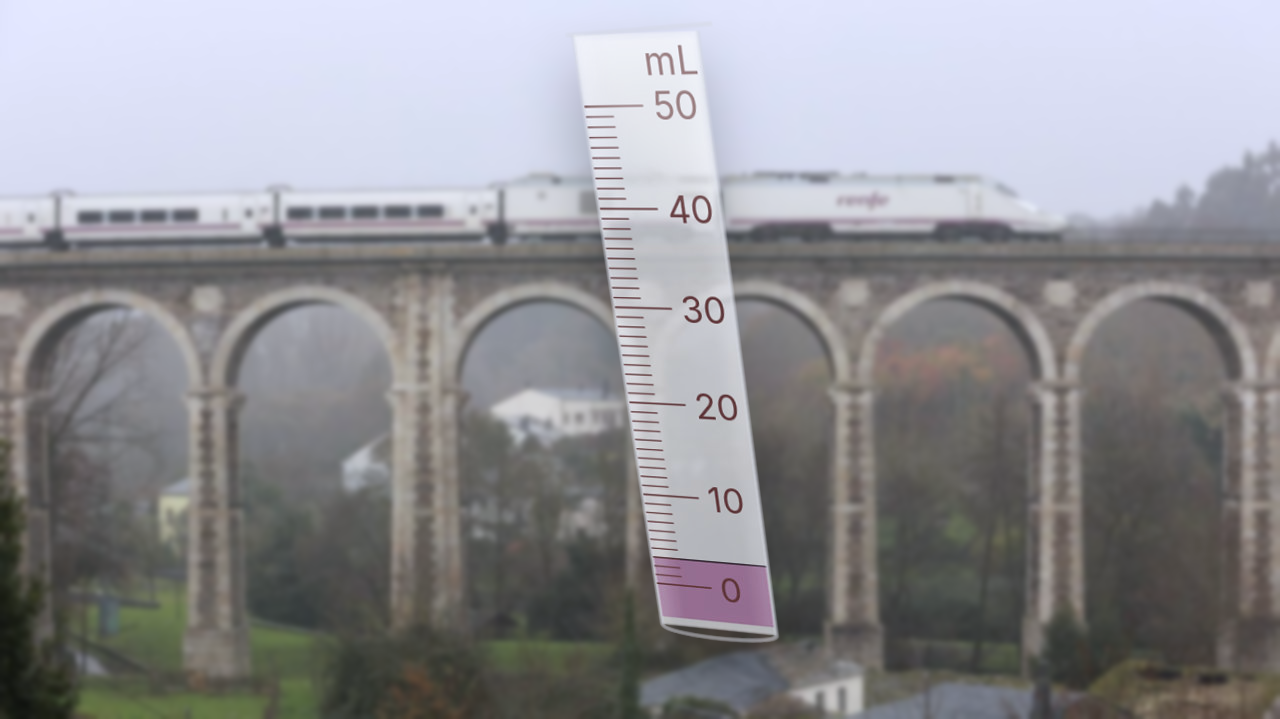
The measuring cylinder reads 3; mL
